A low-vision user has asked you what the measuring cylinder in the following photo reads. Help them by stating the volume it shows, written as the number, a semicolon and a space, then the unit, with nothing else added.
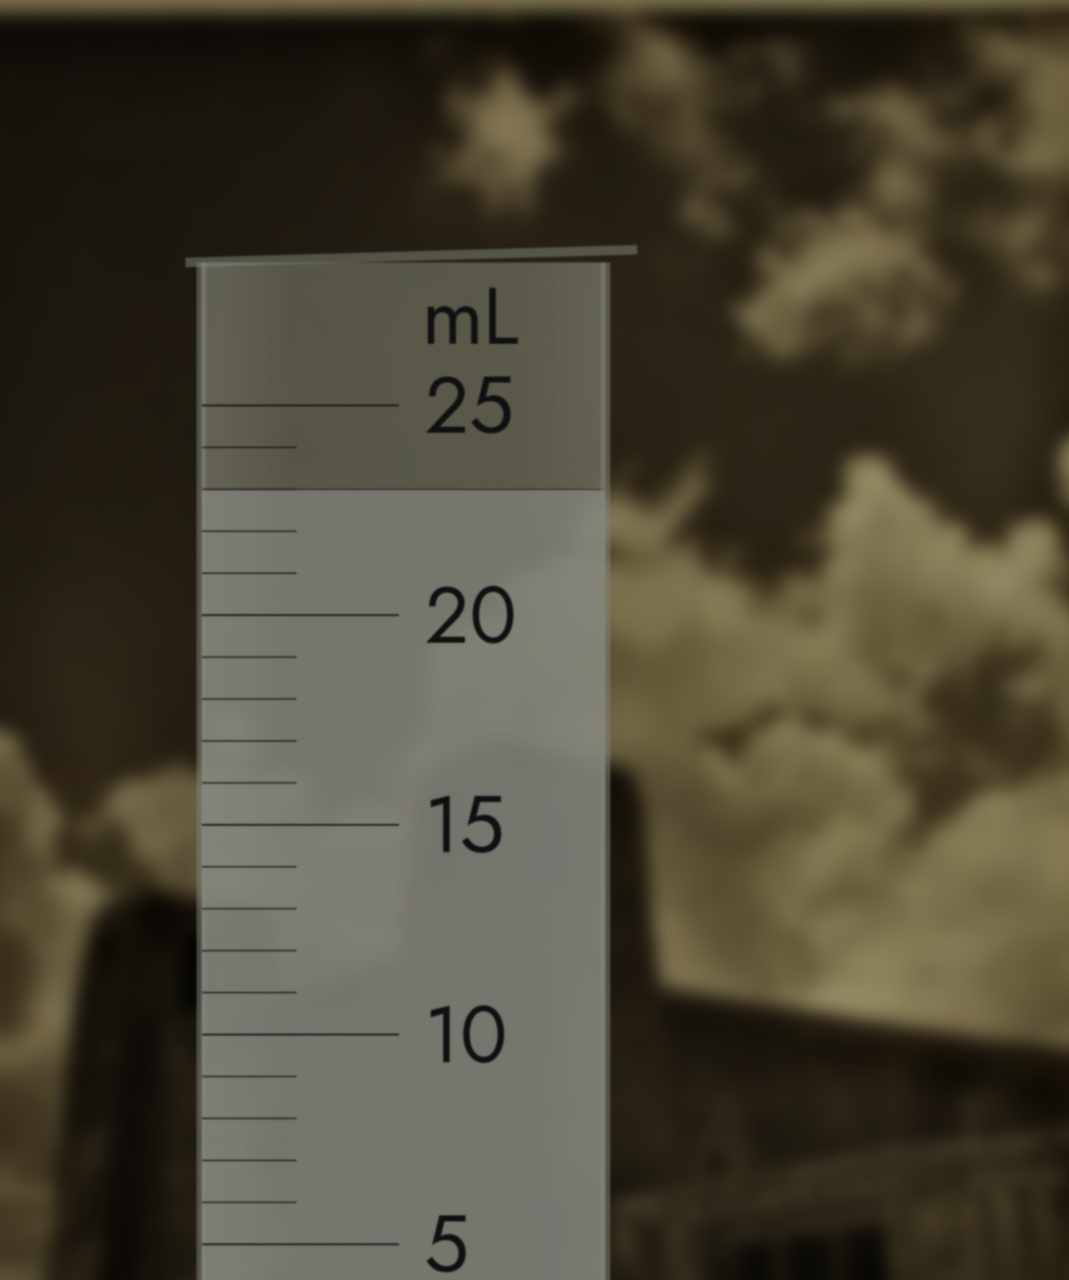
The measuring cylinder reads 23; mL
